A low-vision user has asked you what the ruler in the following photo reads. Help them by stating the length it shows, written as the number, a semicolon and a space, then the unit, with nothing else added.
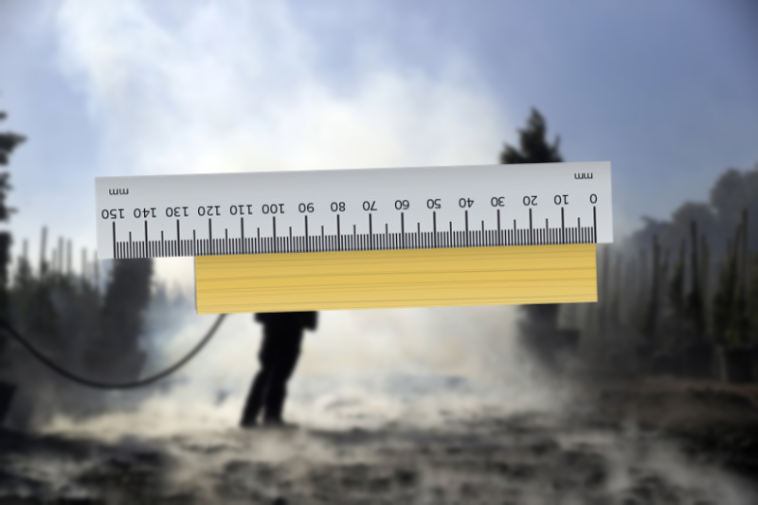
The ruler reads 125; mm
